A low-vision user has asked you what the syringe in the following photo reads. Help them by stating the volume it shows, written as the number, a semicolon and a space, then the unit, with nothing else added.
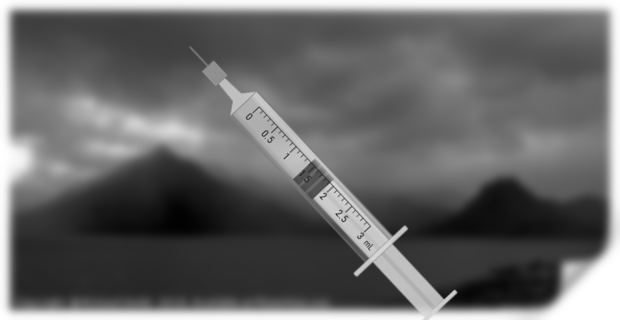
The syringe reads 1.4; mL
